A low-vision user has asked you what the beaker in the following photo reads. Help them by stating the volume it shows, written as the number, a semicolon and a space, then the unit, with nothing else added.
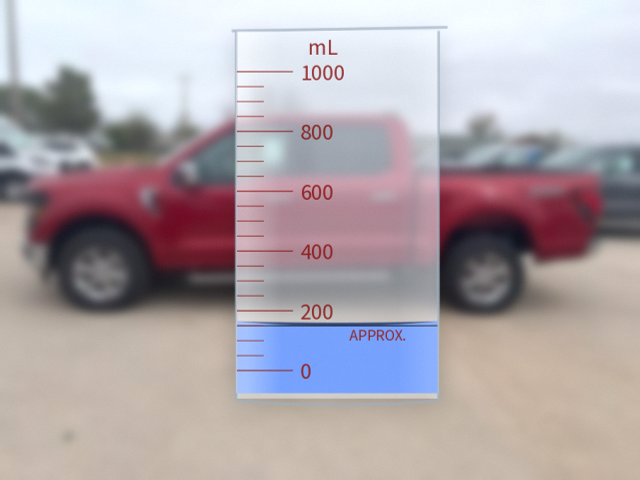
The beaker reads 150; mL
